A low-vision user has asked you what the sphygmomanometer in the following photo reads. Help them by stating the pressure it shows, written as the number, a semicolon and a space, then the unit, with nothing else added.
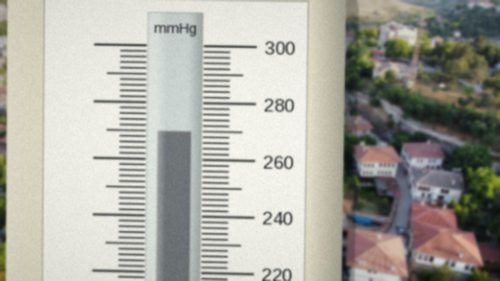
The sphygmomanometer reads 270; mmHg
